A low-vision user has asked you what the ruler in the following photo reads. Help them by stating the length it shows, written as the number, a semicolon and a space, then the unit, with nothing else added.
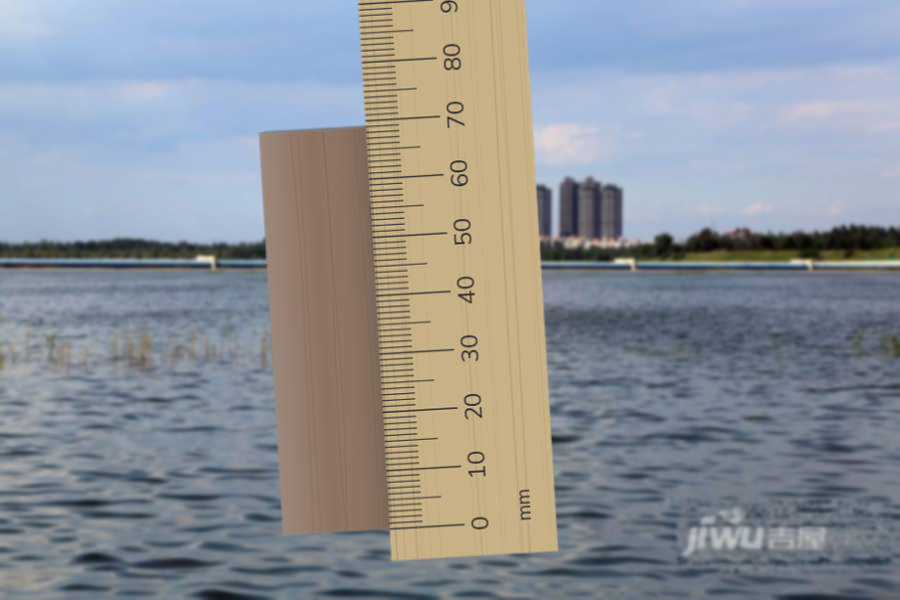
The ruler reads 69; mm
